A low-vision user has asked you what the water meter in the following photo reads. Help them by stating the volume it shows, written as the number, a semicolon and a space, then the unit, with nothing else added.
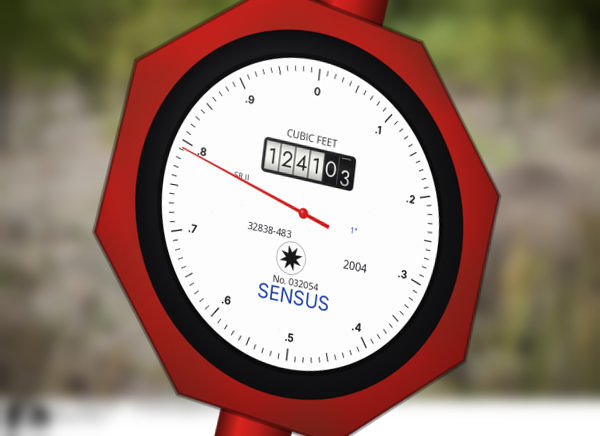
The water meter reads 124102.79; ft³
